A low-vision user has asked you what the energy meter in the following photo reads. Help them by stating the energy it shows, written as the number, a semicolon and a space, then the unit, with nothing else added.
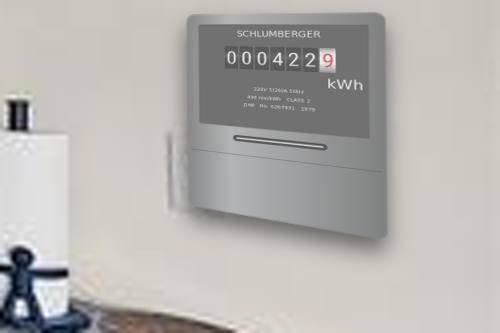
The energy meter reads 422.9; kWh
